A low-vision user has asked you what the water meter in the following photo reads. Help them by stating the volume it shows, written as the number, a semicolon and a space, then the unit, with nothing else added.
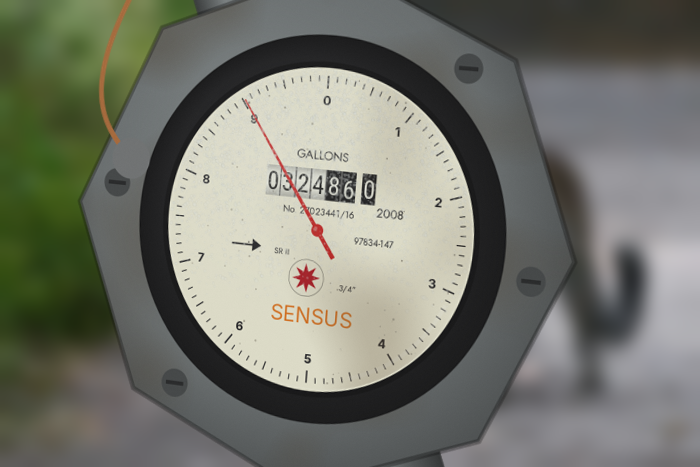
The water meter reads 324859.0; gal
